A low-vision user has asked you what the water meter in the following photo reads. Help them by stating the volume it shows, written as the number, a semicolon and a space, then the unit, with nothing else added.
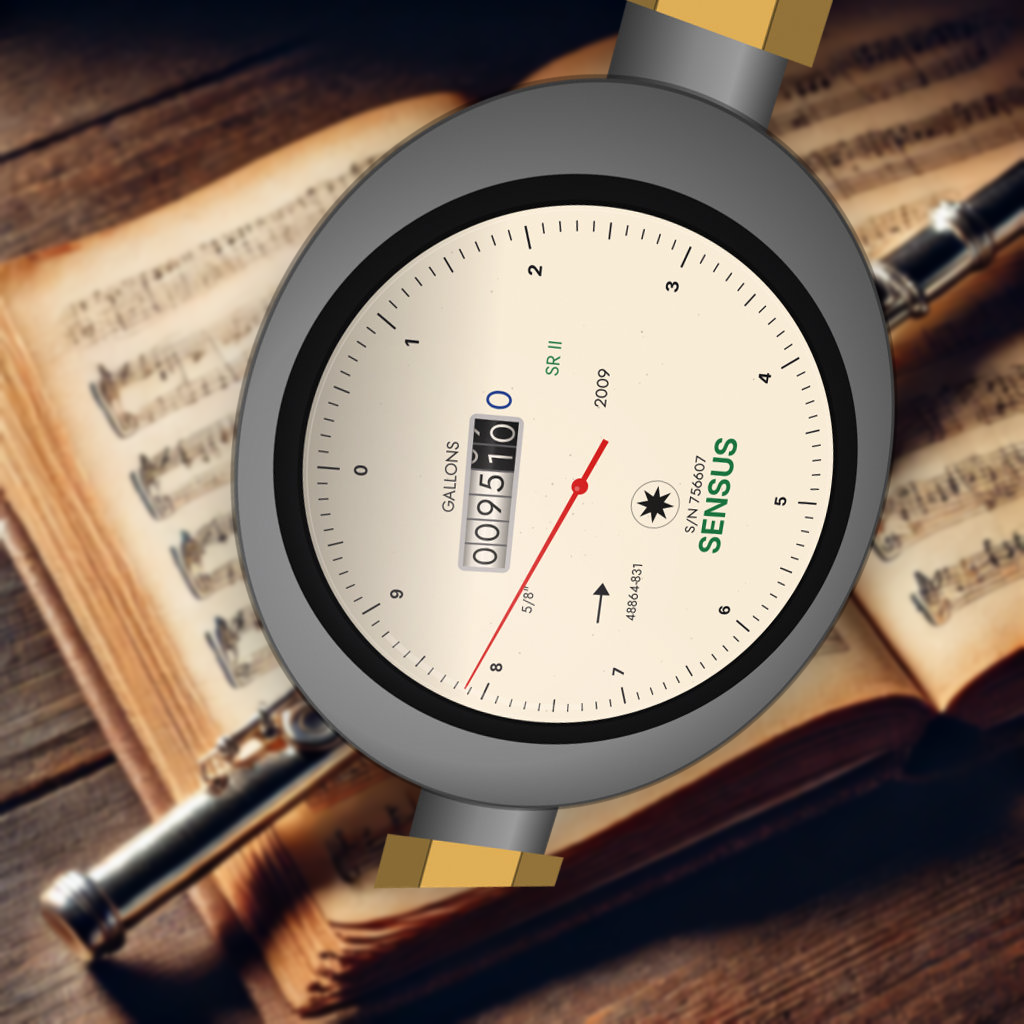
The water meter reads 95098.1; gal
